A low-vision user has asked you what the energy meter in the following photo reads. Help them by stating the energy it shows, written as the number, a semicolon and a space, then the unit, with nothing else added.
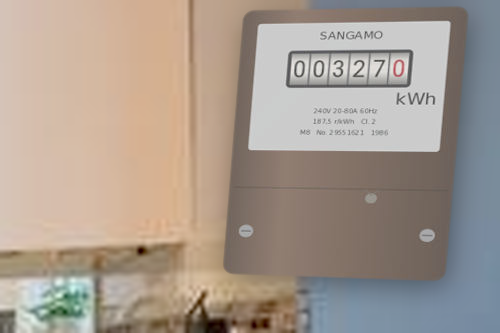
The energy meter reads 327.0; kWh
